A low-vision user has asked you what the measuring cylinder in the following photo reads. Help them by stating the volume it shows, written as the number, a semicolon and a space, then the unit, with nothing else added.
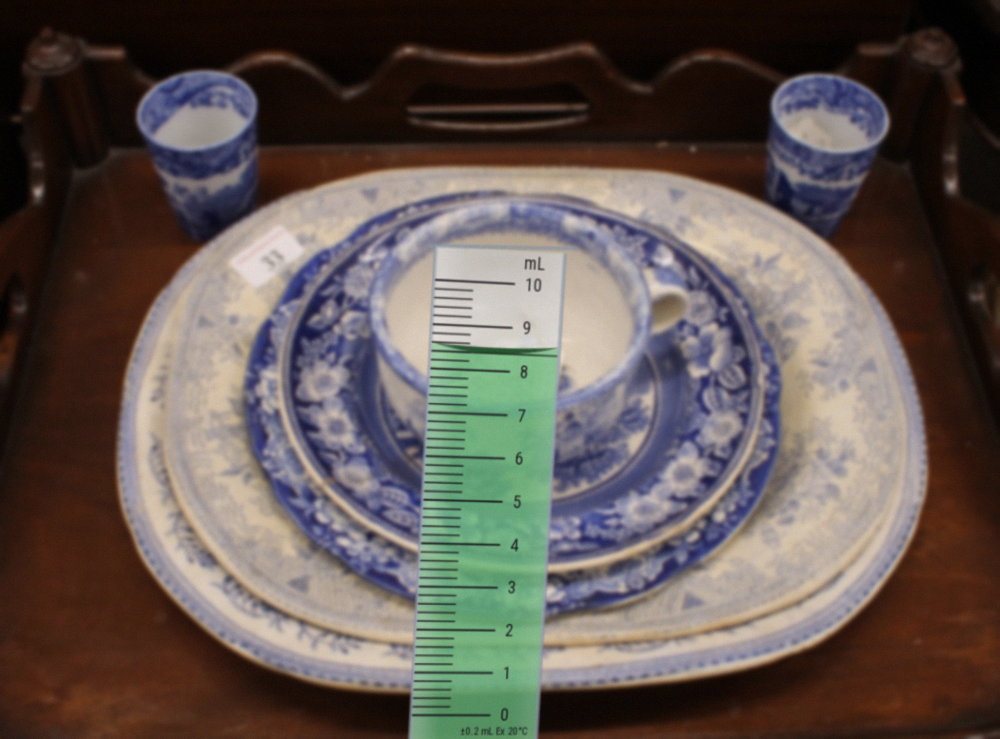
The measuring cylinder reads 8.4; mL
